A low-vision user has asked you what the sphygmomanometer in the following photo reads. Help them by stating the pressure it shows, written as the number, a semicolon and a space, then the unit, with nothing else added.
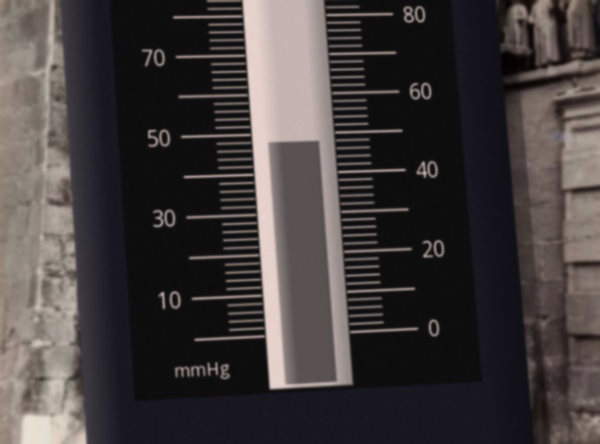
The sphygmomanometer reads 48; mmHg
